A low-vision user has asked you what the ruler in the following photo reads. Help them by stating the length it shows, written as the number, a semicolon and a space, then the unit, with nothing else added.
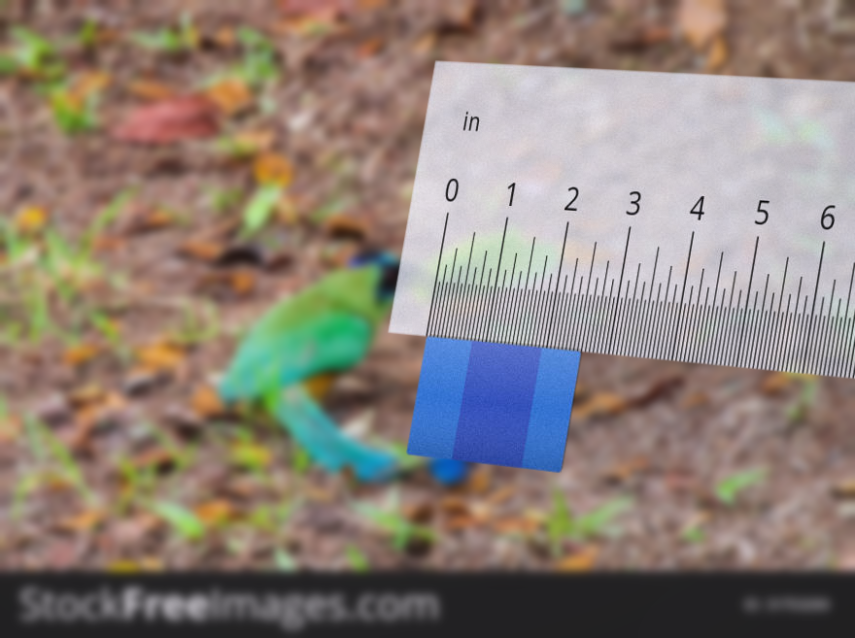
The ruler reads 2.5625; in
